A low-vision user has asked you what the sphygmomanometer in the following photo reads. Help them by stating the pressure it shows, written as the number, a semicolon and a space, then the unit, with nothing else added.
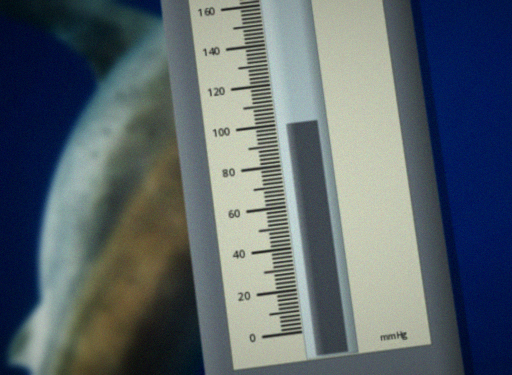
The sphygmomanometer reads 100; mmHg
